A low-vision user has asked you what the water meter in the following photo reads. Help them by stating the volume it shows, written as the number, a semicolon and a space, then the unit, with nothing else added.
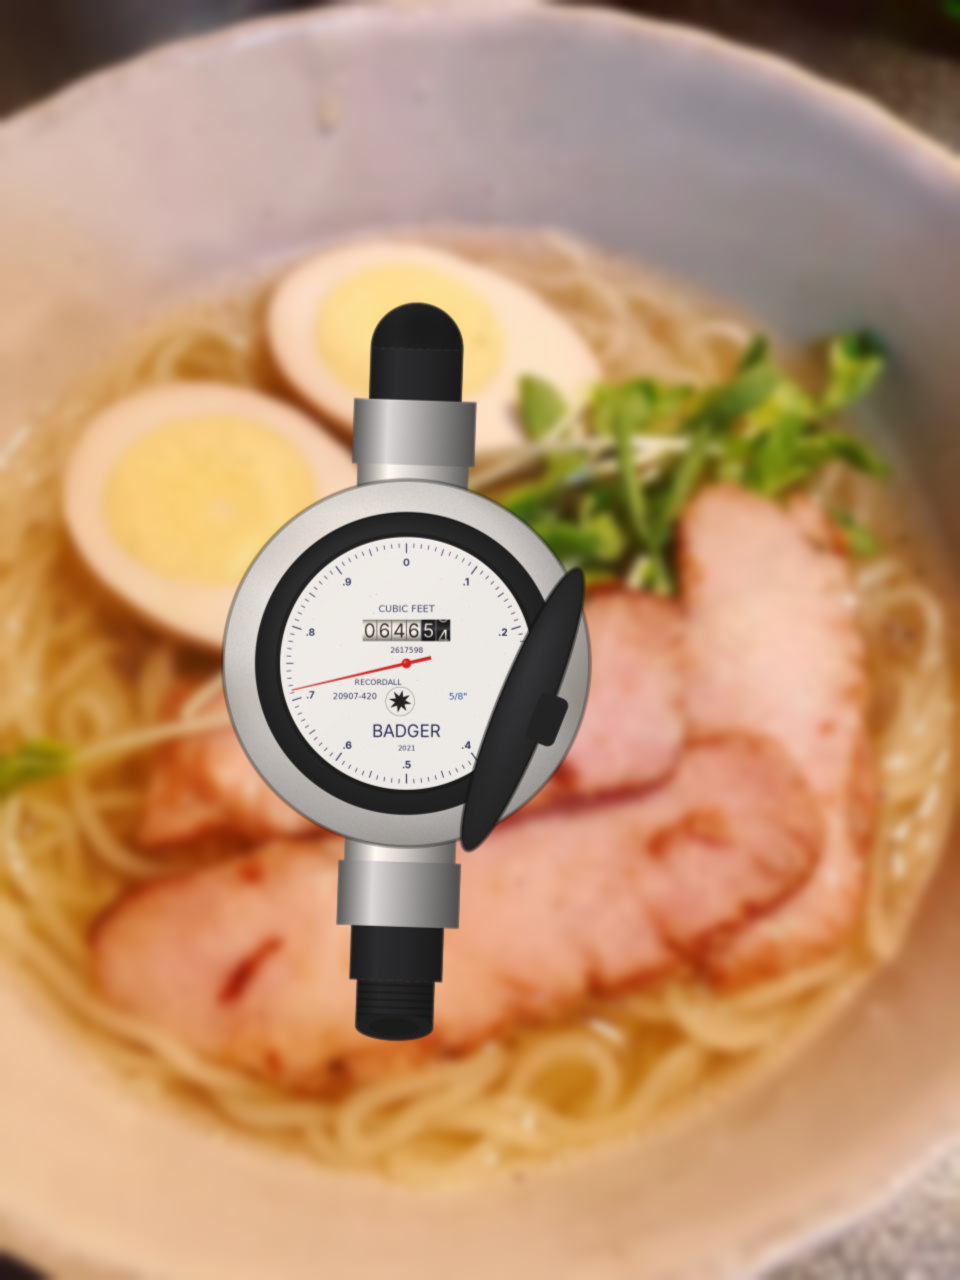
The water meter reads 64653.71; ft³
